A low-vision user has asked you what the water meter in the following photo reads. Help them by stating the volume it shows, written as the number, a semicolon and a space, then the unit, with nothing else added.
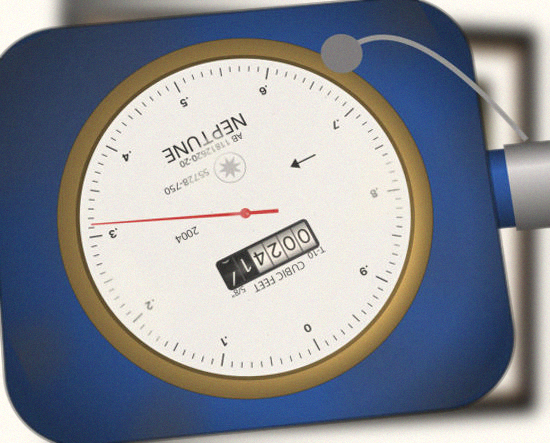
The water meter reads 2417.31; ft³
